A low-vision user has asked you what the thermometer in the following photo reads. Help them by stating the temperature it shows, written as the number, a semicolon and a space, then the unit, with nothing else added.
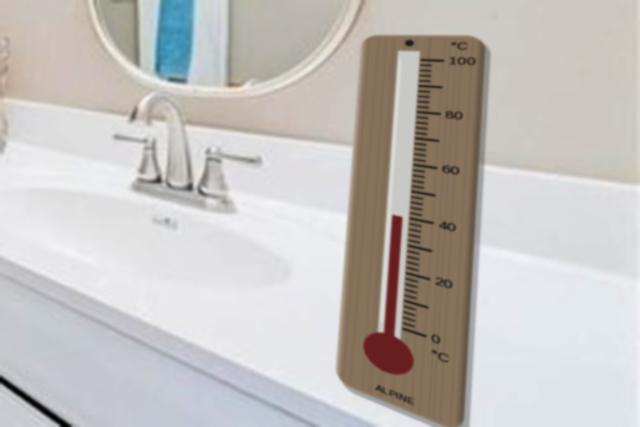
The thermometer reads 40; °C
